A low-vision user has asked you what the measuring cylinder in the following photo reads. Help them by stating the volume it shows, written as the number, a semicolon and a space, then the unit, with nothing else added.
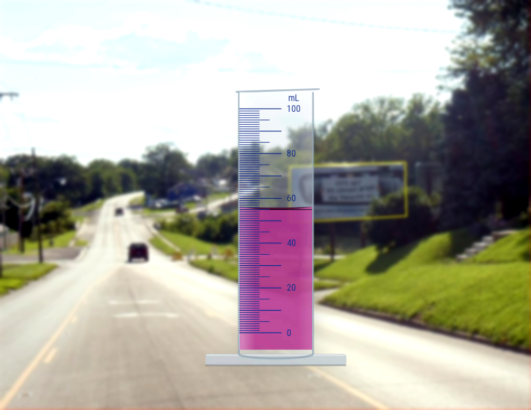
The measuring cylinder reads 55; mL
